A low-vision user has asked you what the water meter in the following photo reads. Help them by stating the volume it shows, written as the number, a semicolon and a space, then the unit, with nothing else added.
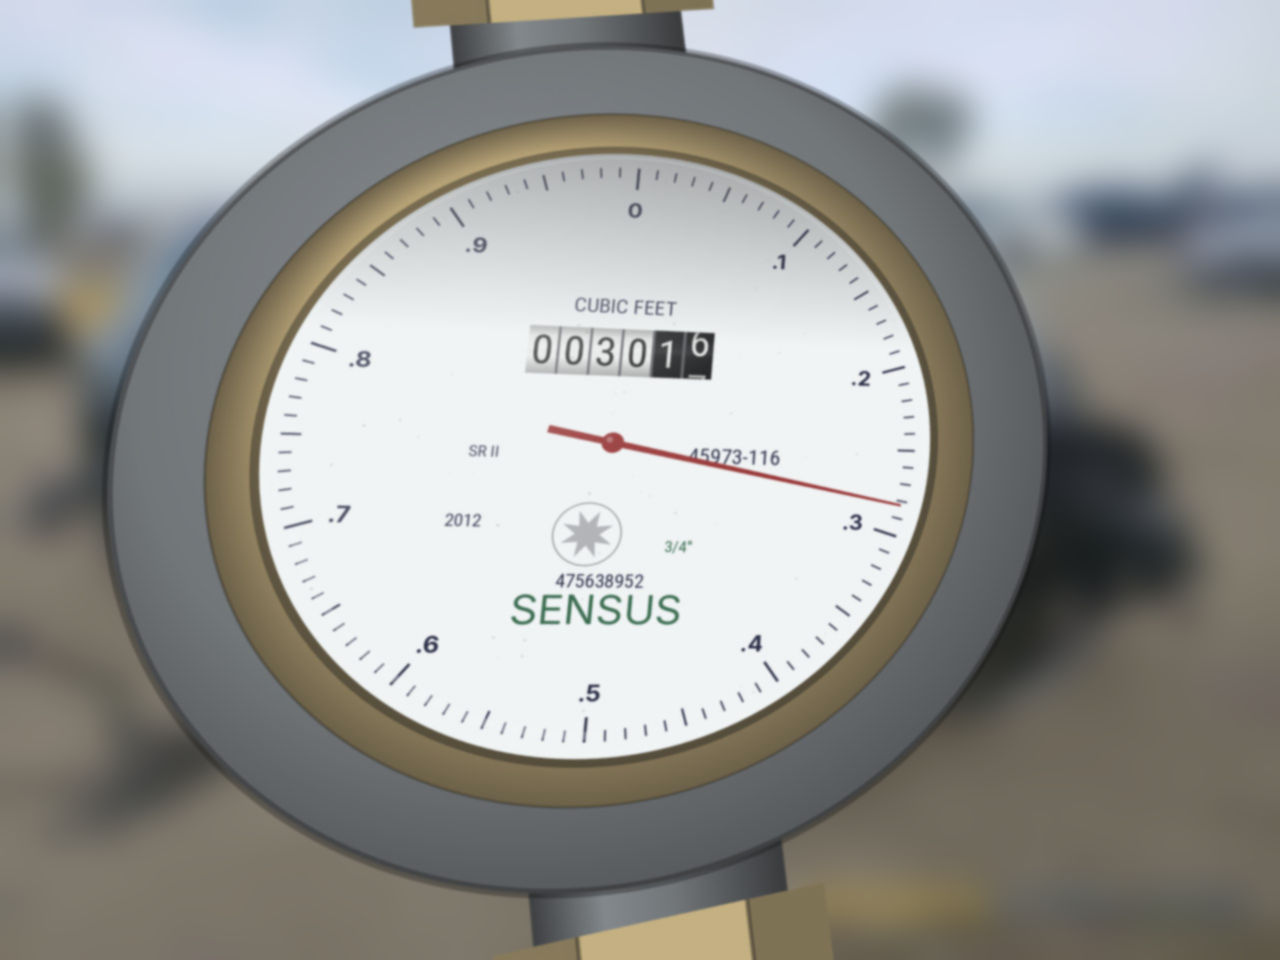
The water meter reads 3016.28; ft³
